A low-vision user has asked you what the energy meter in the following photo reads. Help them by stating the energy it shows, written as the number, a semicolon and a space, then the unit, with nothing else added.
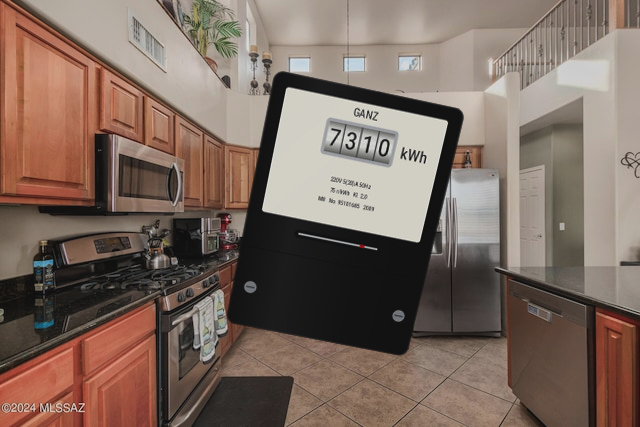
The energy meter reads 7310; kWh
